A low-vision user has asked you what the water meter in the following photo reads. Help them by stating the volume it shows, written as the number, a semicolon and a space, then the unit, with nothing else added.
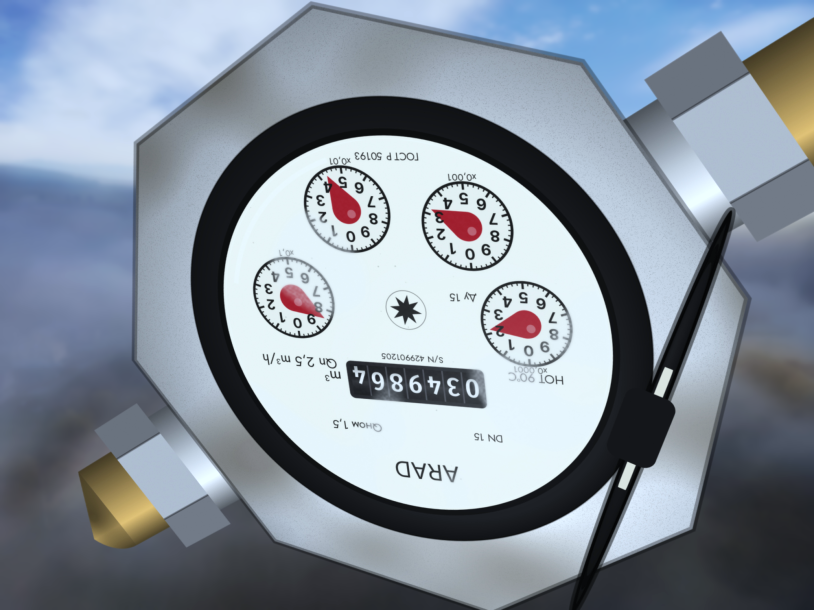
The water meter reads 349863.8432; m³
